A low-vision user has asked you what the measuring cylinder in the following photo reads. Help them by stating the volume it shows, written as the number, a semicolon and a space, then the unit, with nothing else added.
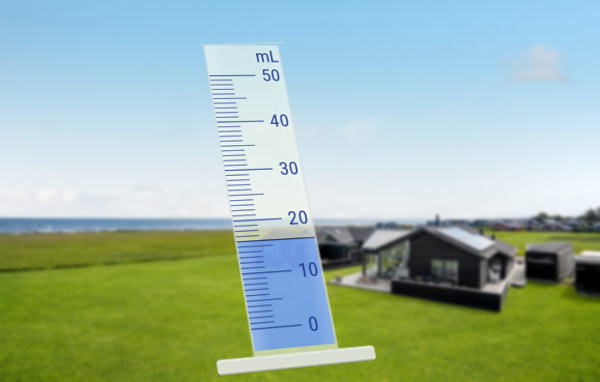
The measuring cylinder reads 16; mL
